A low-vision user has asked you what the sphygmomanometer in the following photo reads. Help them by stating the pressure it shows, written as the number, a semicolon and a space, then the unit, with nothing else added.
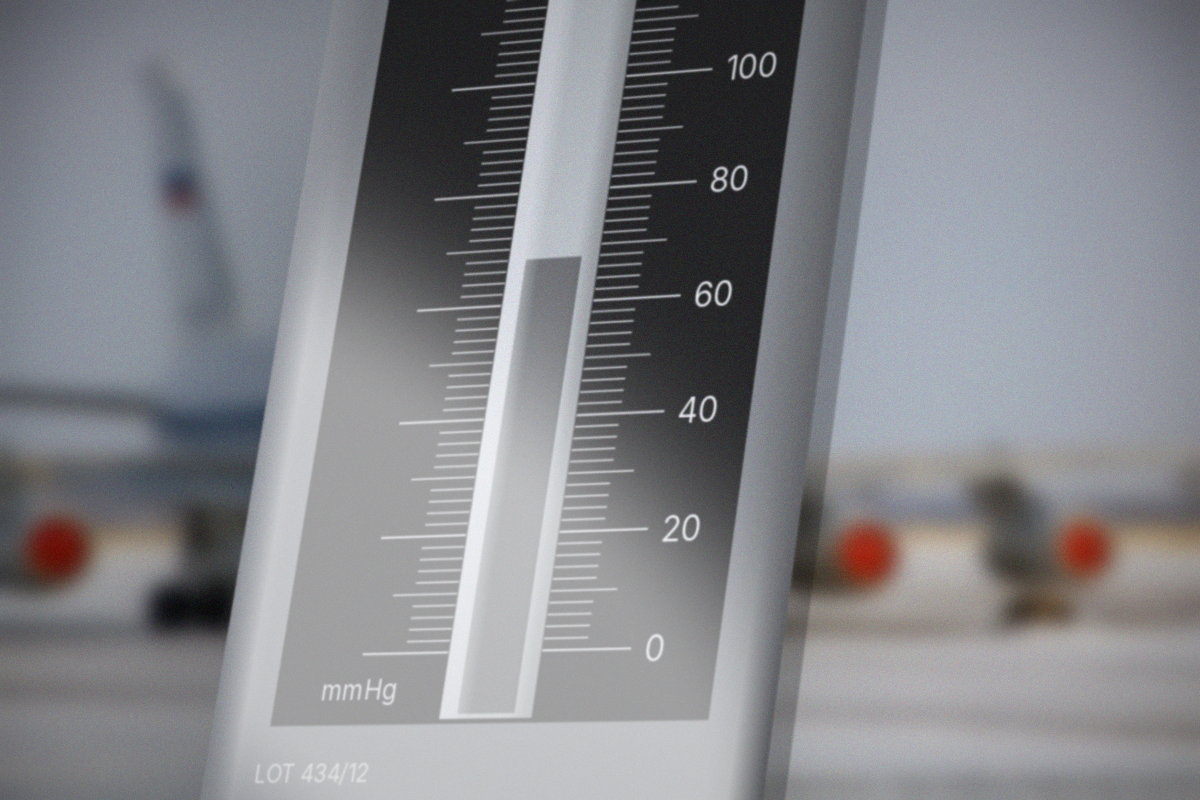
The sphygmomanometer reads 68; mmHg
